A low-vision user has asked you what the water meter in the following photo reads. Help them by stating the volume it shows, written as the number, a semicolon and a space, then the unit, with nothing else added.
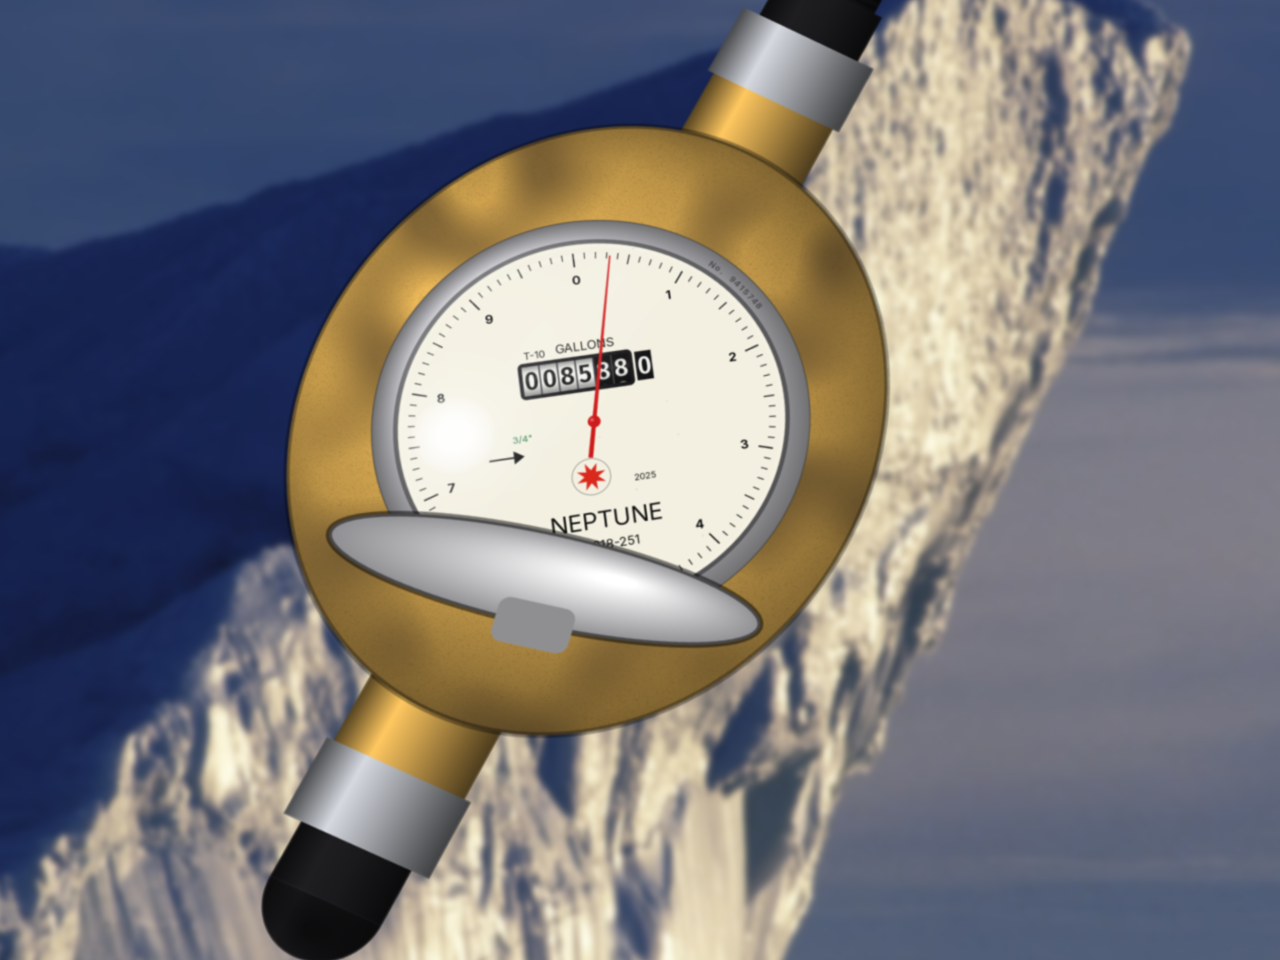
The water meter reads 85880.3; gal
